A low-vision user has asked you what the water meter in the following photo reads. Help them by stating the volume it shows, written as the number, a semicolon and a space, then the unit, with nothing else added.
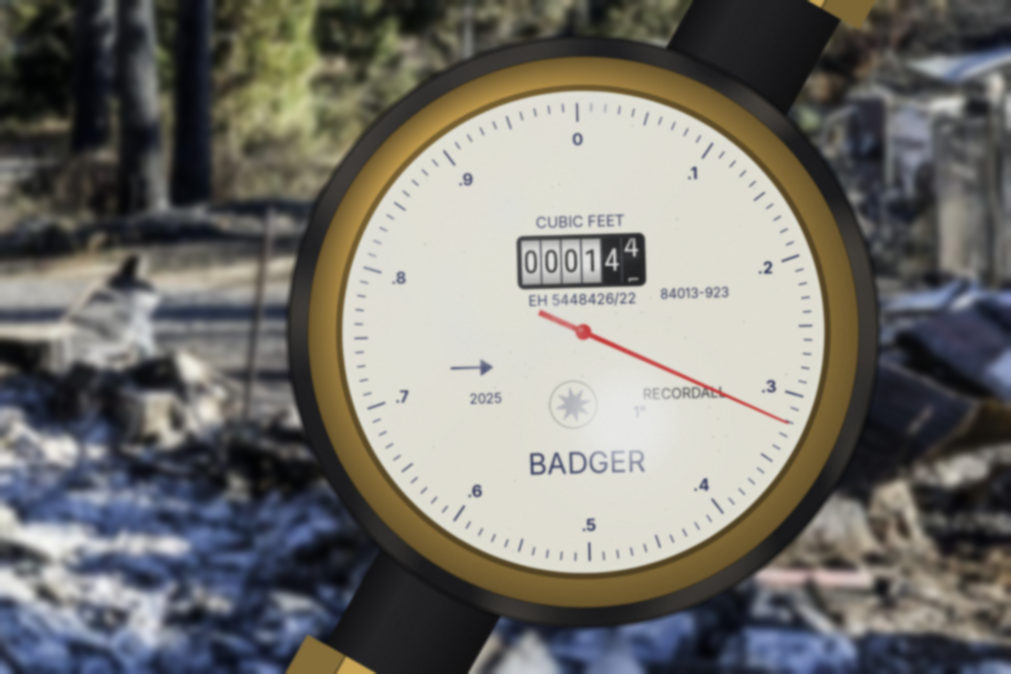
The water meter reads 144.32; ft³
